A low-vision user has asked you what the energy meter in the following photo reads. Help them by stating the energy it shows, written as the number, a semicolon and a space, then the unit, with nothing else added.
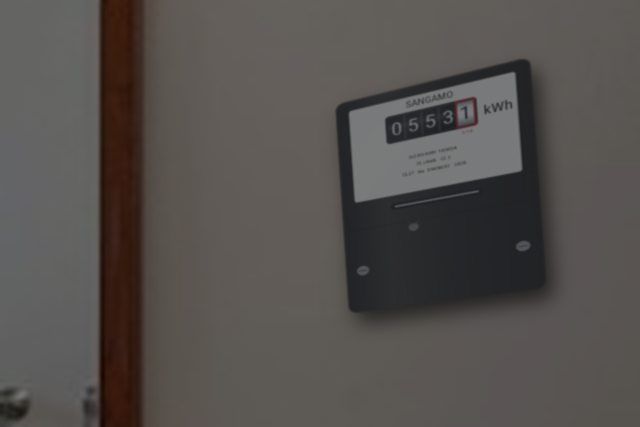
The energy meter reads 553.1; kWh
